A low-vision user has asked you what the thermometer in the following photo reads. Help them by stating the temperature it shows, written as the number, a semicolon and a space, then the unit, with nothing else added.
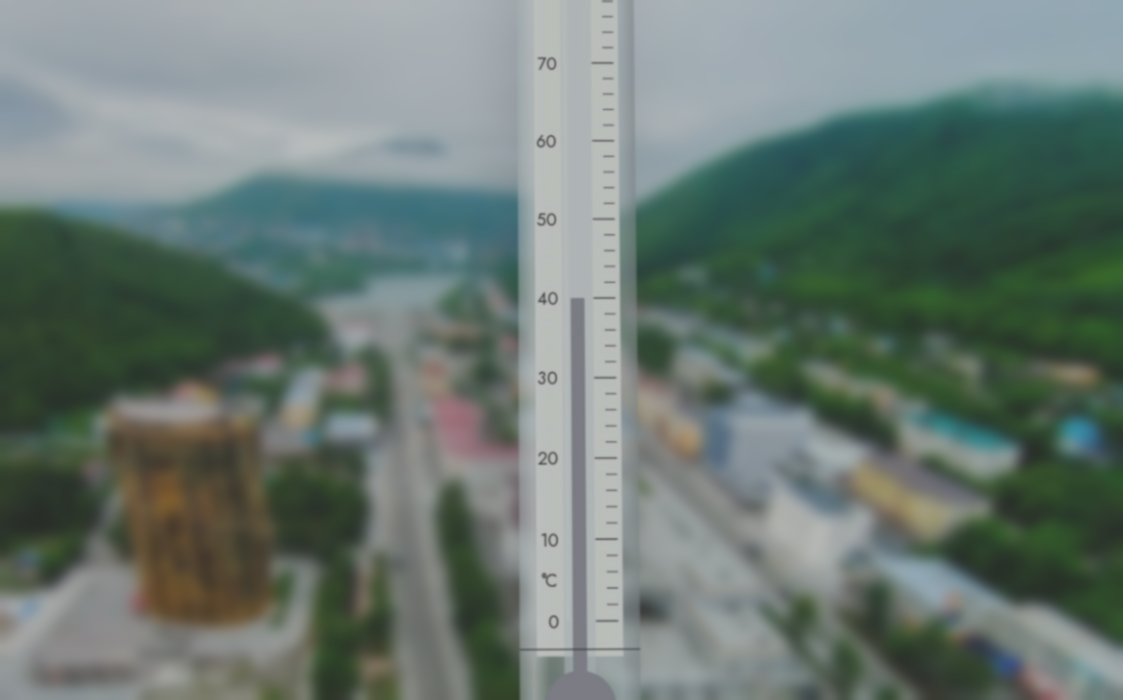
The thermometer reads 40; °C
